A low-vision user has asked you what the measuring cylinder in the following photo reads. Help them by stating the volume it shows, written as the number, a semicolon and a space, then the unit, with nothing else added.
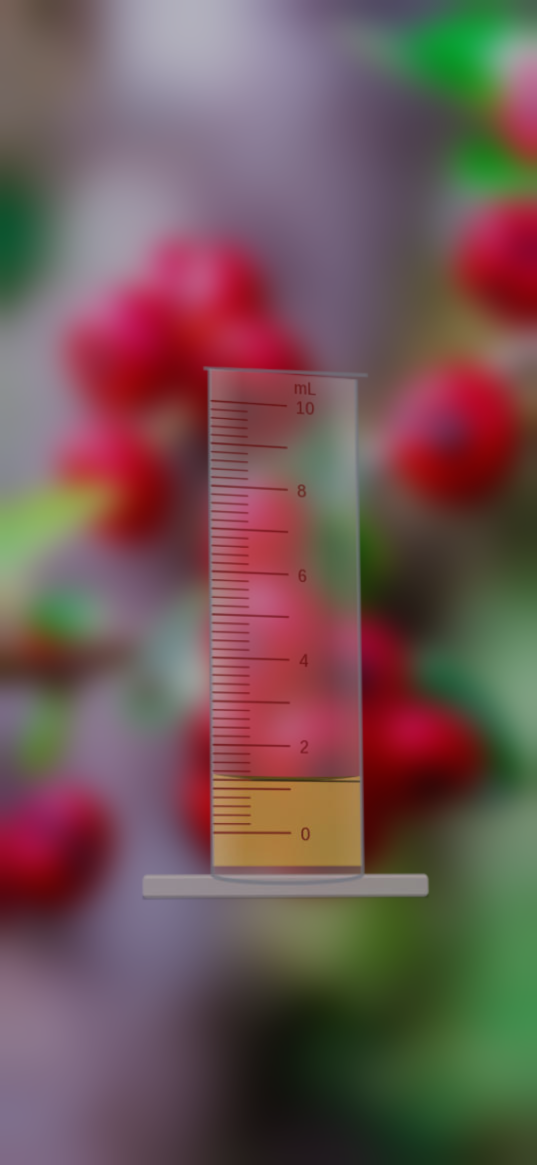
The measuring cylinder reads 1.2; mL
